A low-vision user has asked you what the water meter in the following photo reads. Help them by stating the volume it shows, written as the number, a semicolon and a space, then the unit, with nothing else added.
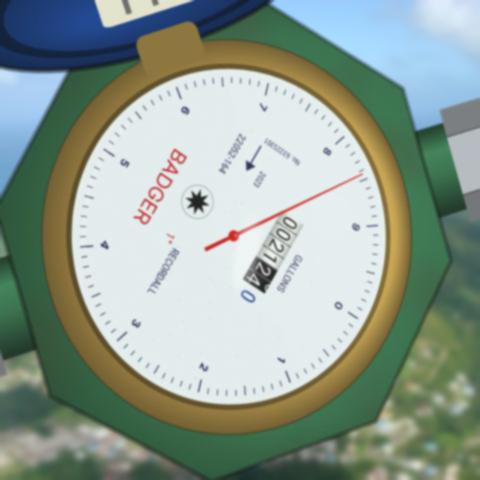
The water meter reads 21238.4; gal
